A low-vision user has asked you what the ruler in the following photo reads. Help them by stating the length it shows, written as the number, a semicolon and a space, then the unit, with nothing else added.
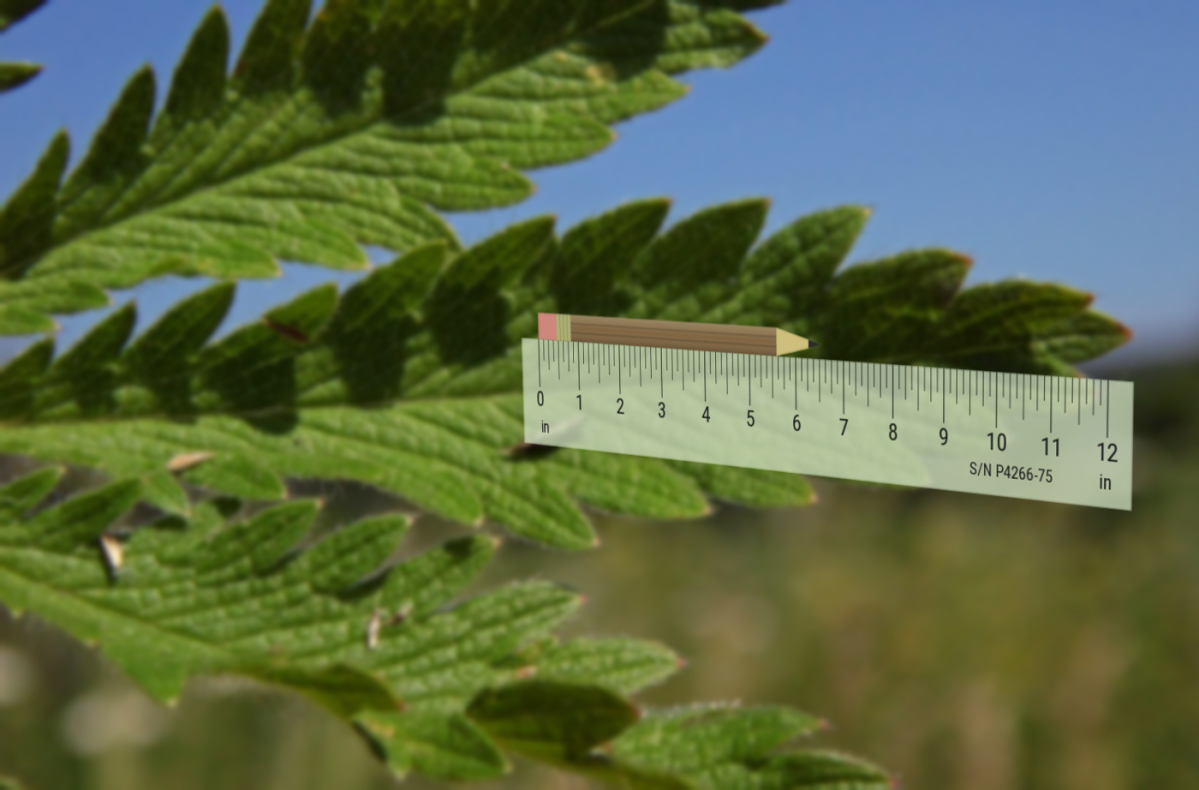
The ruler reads 6.5; in
